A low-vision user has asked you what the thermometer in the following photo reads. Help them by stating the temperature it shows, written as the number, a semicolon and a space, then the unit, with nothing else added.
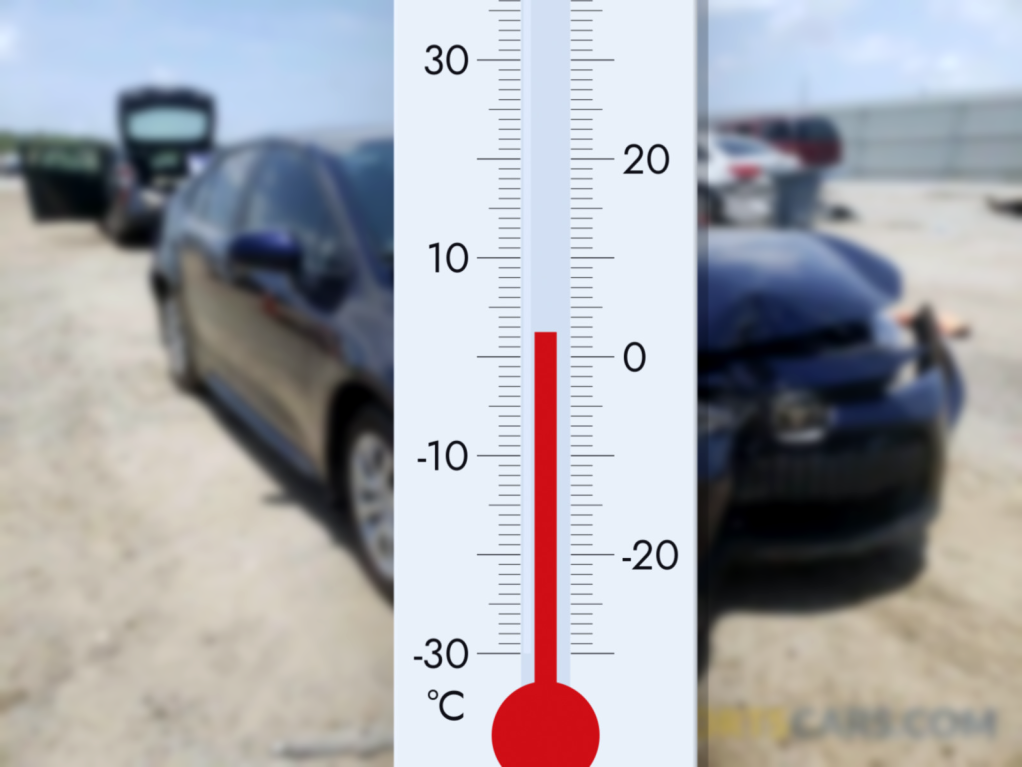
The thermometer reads 2.5; °C
